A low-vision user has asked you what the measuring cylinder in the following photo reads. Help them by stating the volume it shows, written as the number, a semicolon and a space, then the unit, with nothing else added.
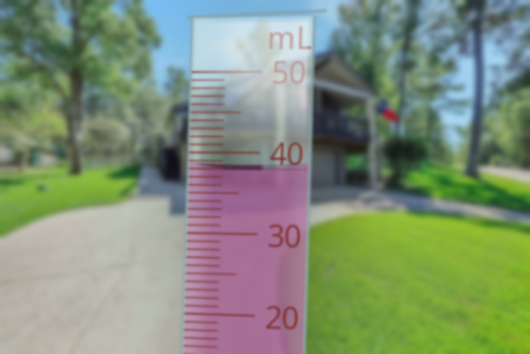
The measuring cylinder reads 38; mL
